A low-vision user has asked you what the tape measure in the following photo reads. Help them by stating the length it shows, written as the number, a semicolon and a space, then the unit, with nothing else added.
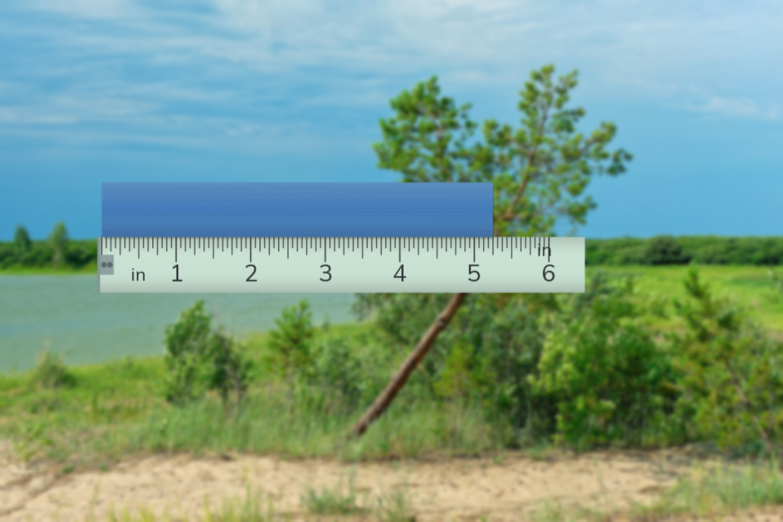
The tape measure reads 5.25; in
